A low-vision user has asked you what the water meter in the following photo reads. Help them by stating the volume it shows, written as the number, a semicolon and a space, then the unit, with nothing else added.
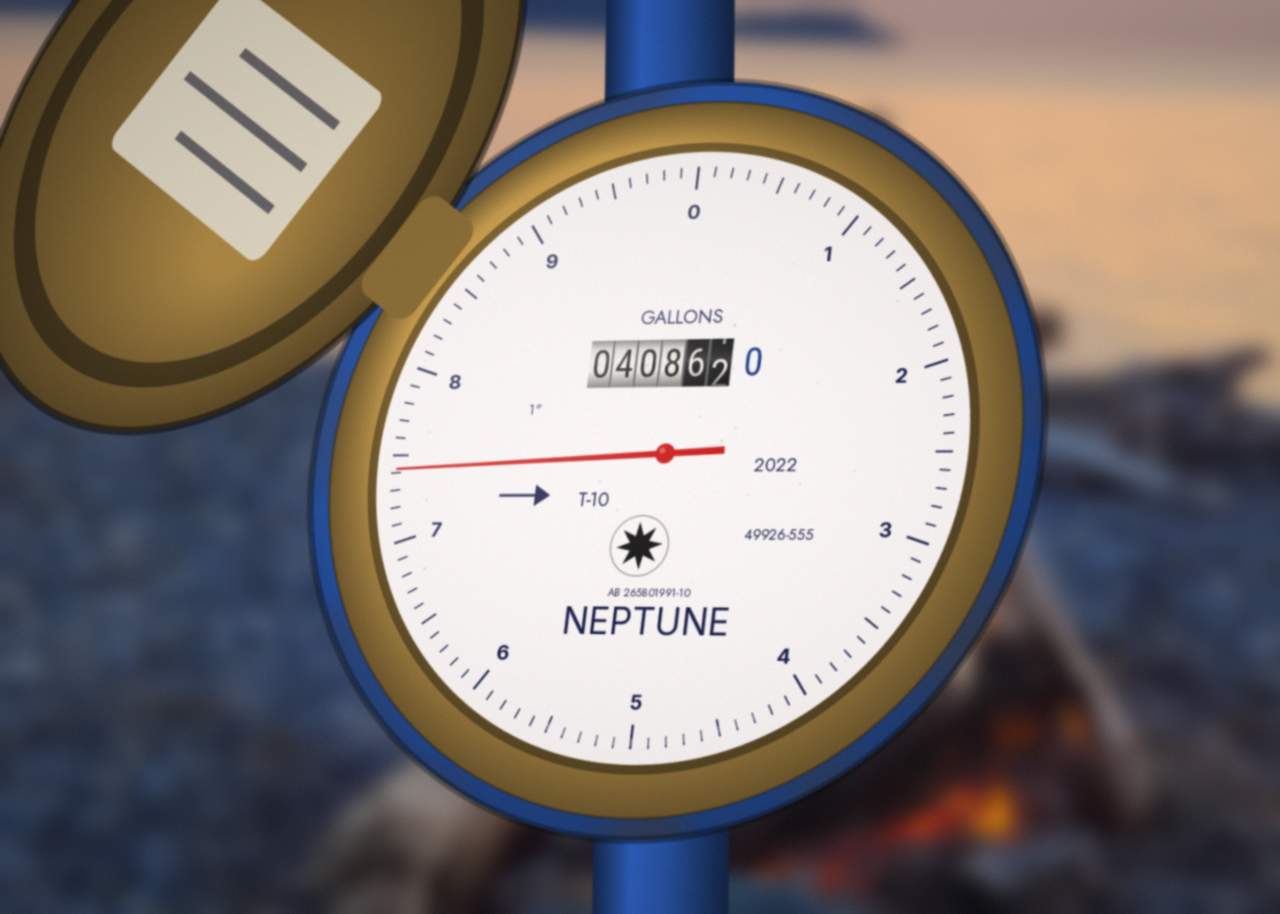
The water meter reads 408617.4; gal
